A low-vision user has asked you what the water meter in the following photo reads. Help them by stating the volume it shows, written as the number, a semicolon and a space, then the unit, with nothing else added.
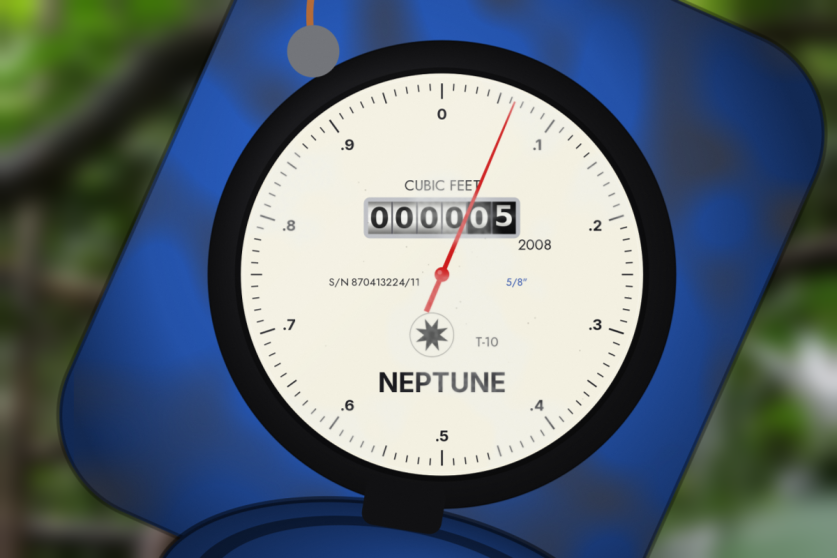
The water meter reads 5.06; ft³
